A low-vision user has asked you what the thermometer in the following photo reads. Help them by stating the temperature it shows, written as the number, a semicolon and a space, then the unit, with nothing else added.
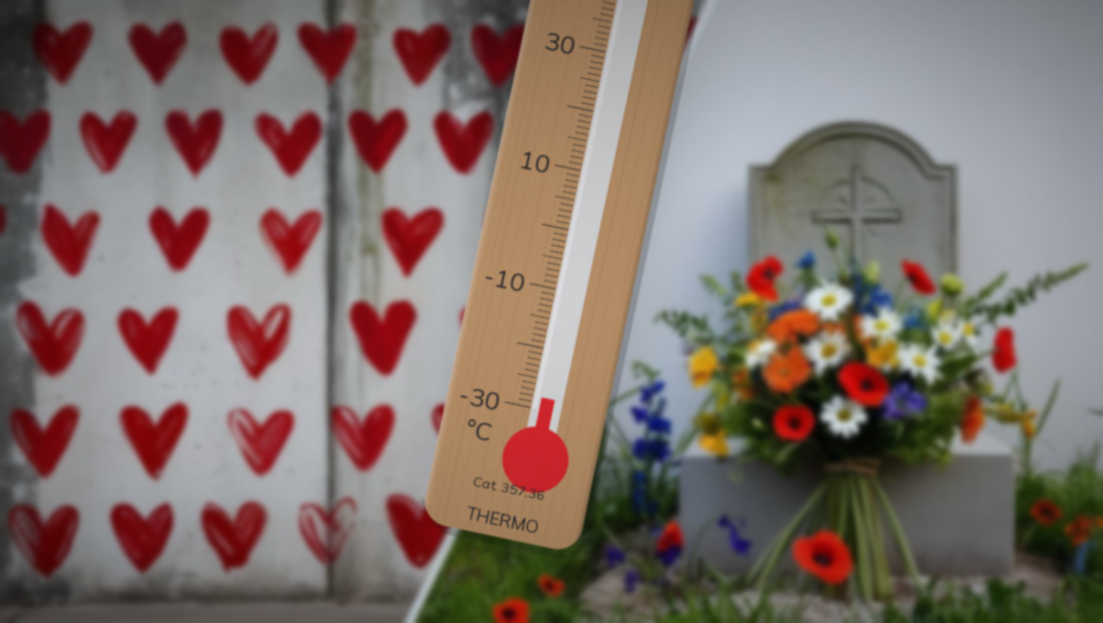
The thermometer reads -28; °C
